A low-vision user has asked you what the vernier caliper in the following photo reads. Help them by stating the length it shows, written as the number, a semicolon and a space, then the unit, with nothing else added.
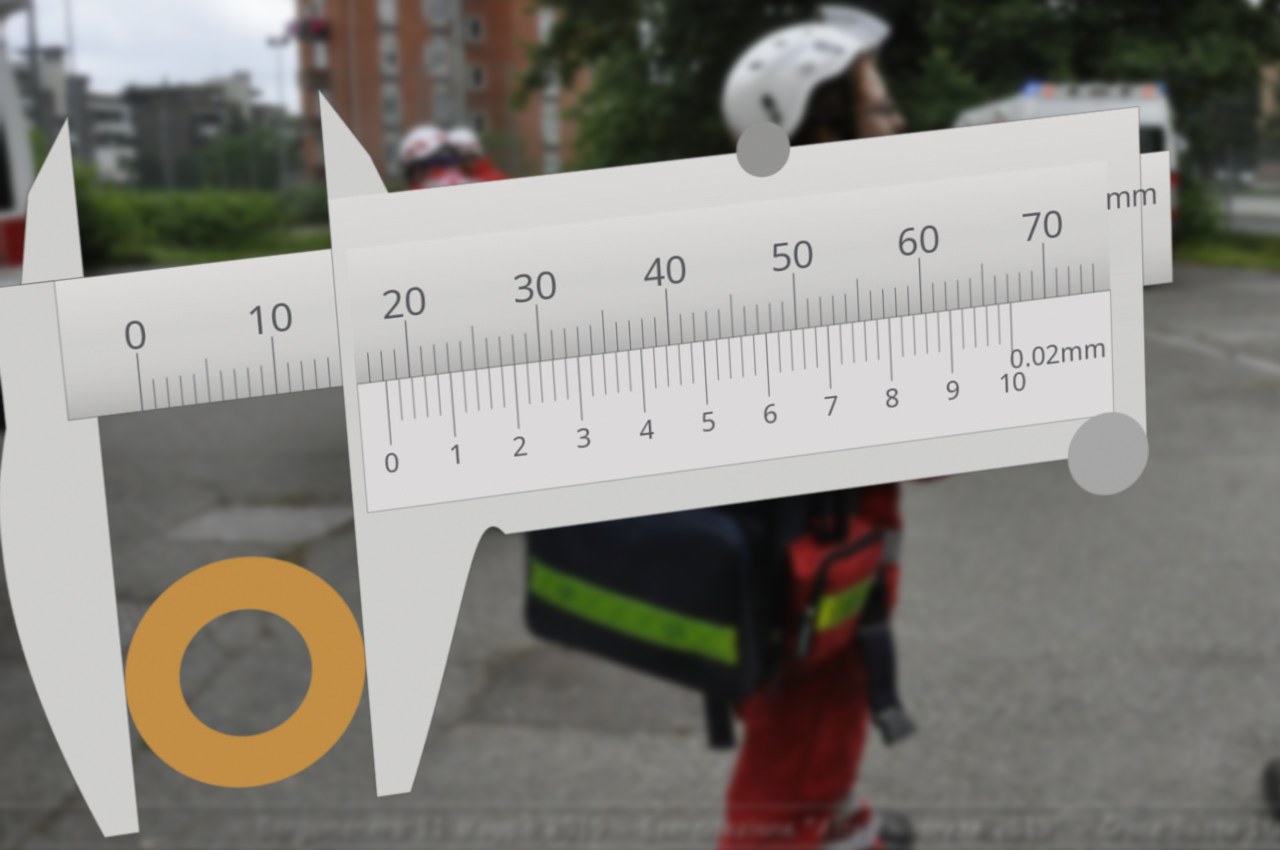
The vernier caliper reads 18.2; mm
